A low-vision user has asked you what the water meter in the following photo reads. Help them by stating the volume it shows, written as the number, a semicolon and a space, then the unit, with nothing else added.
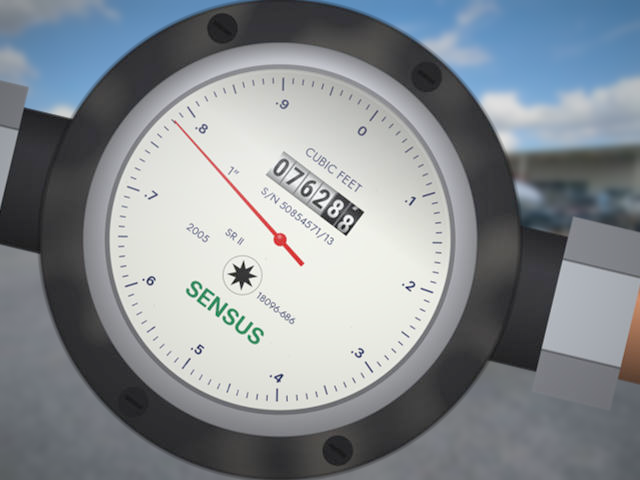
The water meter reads 76287.78; ft³
